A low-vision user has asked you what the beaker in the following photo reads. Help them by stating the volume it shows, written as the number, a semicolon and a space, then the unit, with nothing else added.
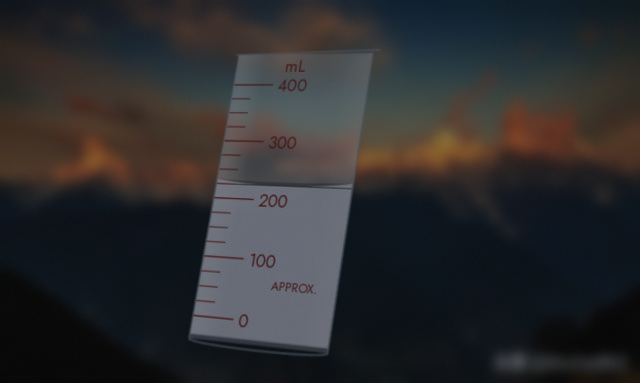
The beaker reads 225; mL
